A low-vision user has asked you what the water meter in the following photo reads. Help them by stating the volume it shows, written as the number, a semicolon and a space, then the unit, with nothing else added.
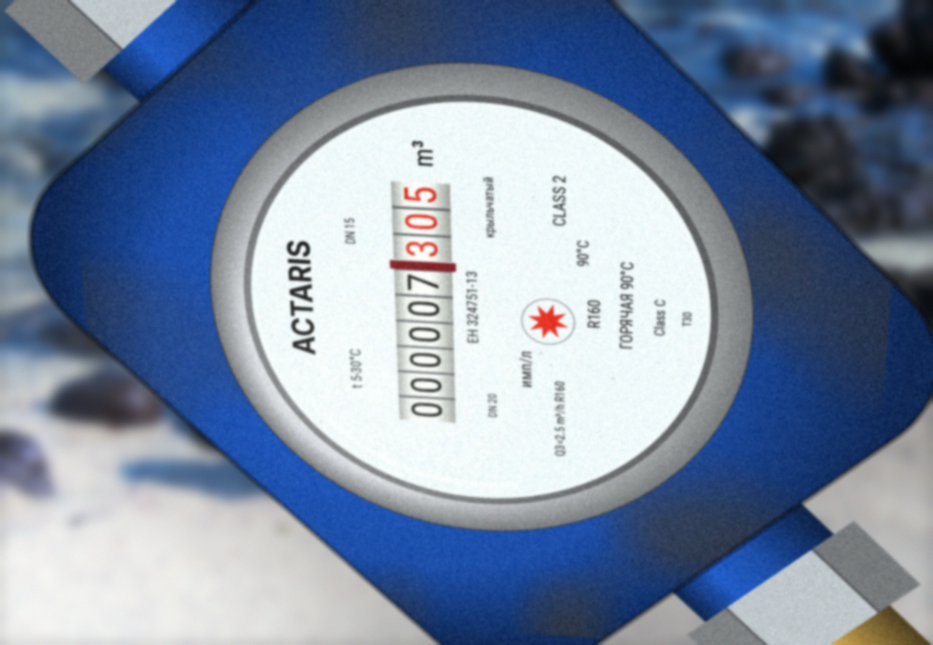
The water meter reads 7.305; m³
